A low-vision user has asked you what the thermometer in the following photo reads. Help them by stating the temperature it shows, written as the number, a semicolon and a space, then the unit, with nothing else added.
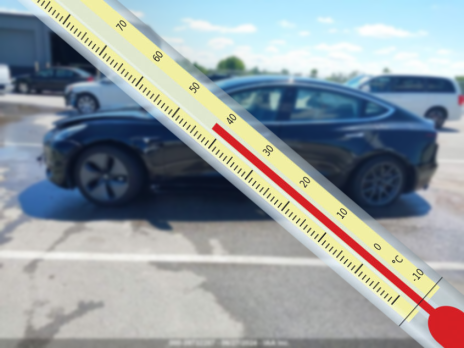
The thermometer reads 42; °C
